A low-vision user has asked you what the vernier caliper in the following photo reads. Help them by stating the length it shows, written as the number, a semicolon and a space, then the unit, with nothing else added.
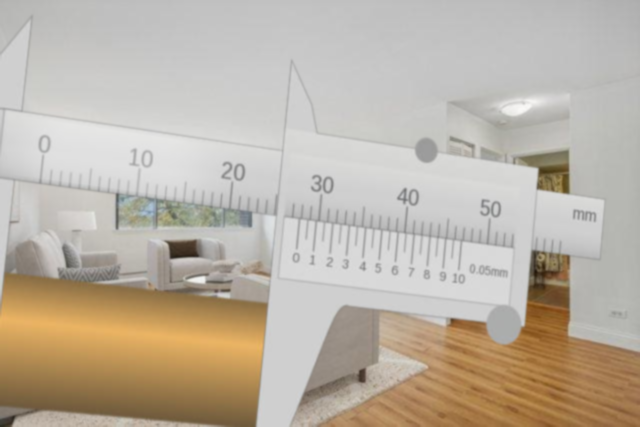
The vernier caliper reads 27.8; mm
